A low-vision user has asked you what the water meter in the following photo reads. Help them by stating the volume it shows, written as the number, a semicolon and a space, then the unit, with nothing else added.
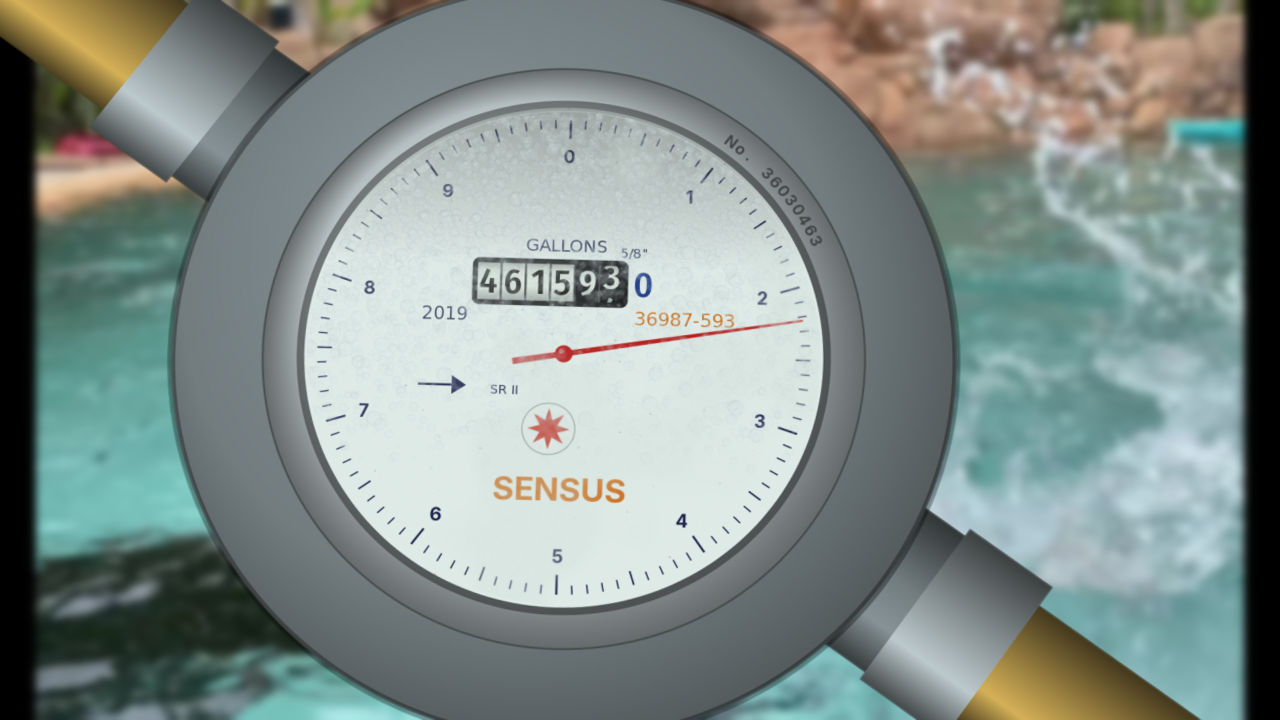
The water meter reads 4615932.2; gal
